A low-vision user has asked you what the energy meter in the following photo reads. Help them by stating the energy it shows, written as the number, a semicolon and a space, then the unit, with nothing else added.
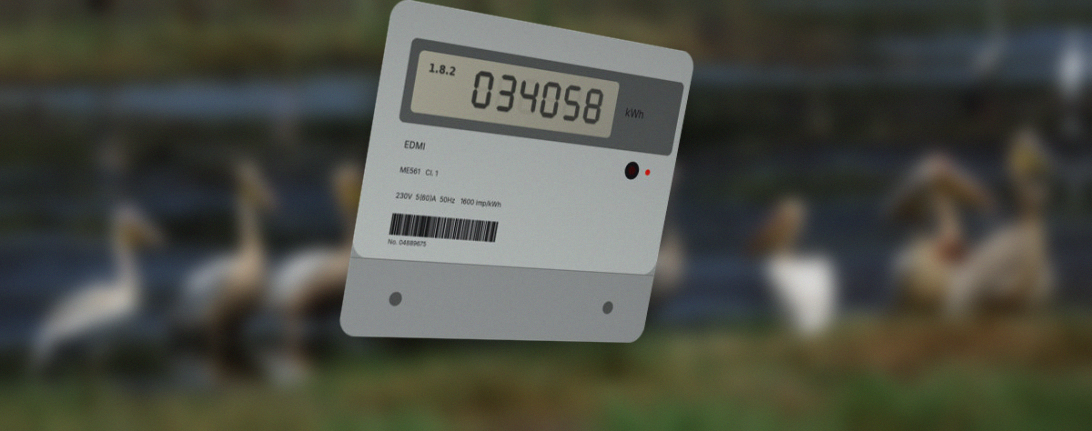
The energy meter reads 34058; kWh
